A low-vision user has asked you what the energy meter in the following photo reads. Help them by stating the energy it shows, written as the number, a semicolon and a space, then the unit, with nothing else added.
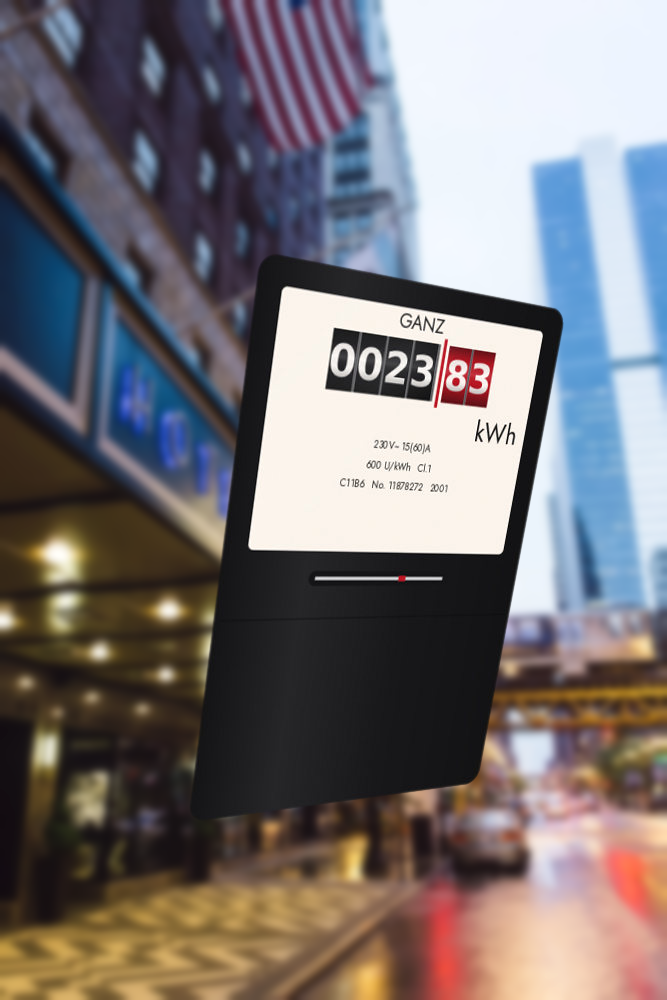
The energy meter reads 23.83; kWh
